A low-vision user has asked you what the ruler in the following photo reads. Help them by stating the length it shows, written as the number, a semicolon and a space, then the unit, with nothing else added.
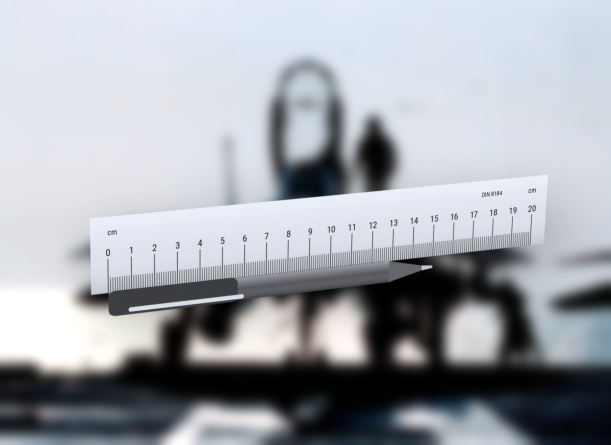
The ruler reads 15; cm
